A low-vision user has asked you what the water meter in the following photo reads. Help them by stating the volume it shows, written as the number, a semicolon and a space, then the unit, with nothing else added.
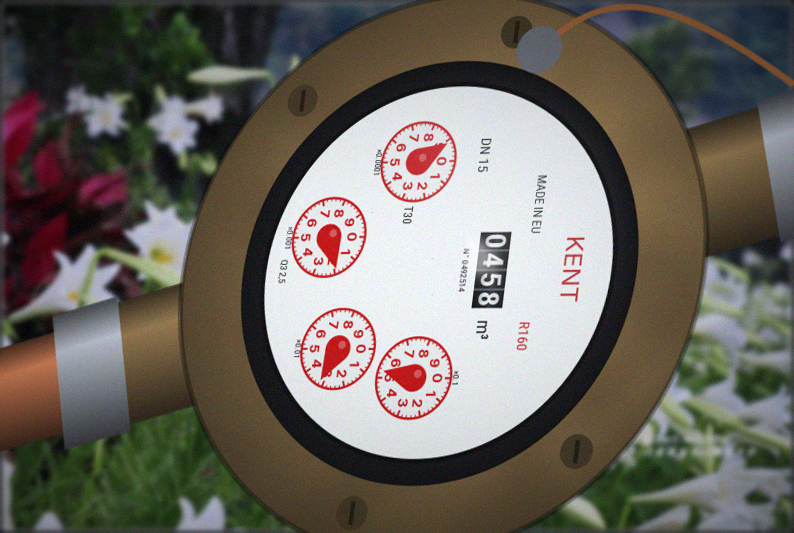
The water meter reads 458.5319; m³
